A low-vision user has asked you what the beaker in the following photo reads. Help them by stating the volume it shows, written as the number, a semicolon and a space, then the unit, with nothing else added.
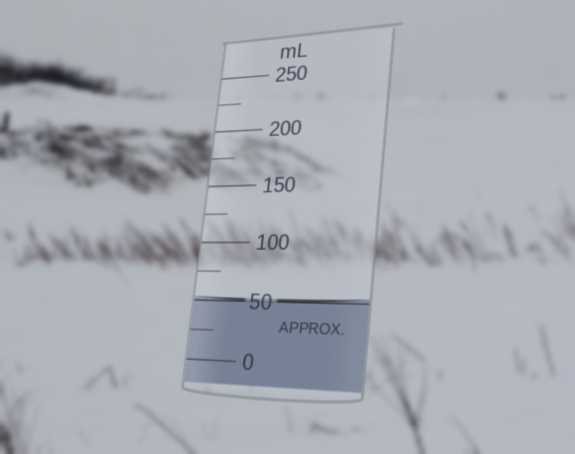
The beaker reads 50; mL
